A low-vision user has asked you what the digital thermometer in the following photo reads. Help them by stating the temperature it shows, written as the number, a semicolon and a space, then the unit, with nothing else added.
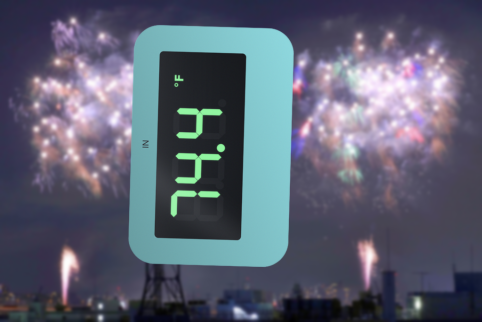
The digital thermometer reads 74.4; °F
